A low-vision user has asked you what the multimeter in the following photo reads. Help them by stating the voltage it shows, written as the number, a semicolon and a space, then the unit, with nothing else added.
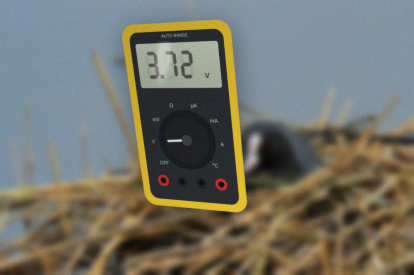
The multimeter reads 3.72; V
